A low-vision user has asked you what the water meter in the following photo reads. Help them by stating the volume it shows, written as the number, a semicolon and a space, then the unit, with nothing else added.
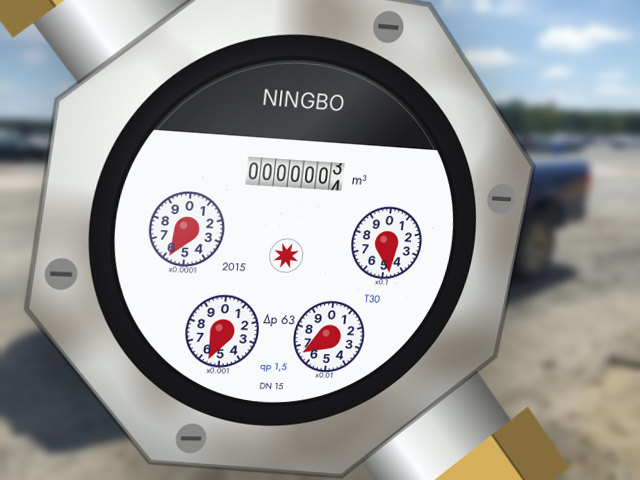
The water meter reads 3.4655; m³
